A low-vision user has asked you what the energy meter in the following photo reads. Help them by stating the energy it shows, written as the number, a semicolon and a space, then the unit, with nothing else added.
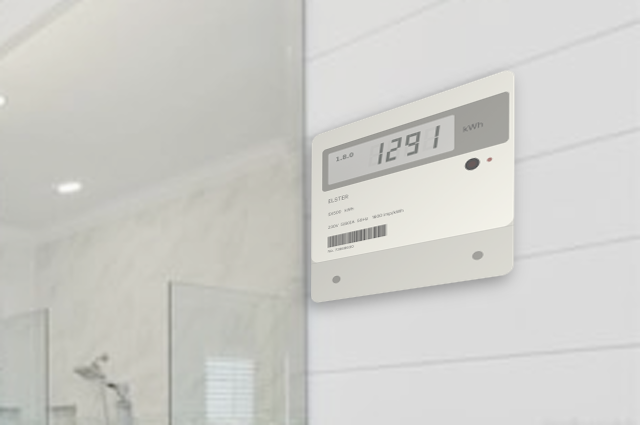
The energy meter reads 1291; kWh
